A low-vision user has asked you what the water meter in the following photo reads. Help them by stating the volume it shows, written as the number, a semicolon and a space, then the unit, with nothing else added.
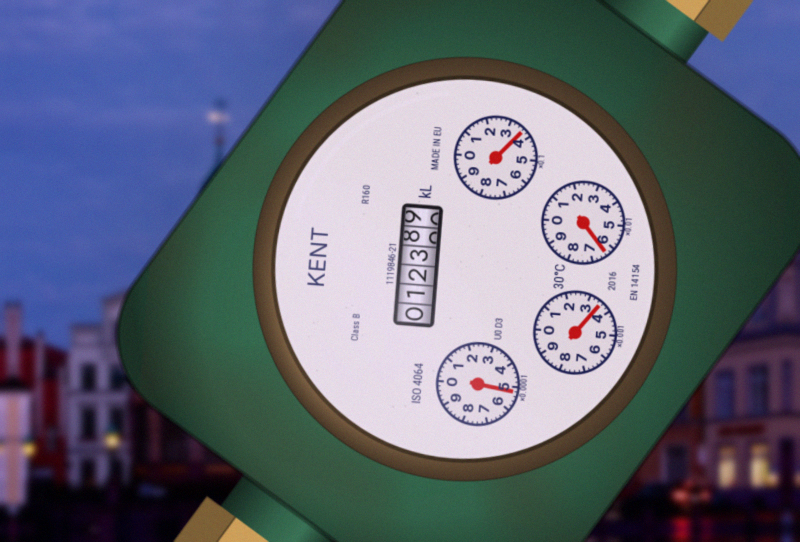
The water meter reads 12389.3635; kL
